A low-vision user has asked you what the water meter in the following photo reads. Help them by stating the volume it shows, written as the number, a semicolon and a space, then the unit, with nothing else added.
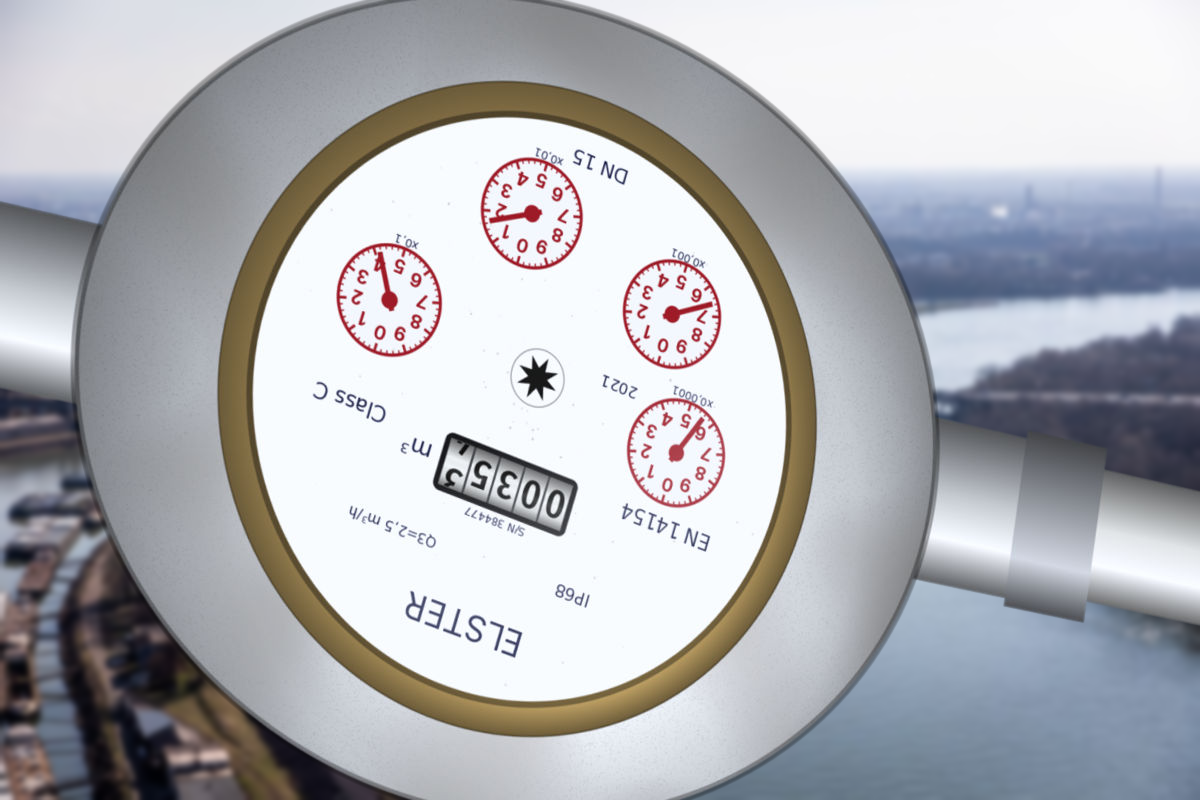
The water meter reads 353.4165; m³
